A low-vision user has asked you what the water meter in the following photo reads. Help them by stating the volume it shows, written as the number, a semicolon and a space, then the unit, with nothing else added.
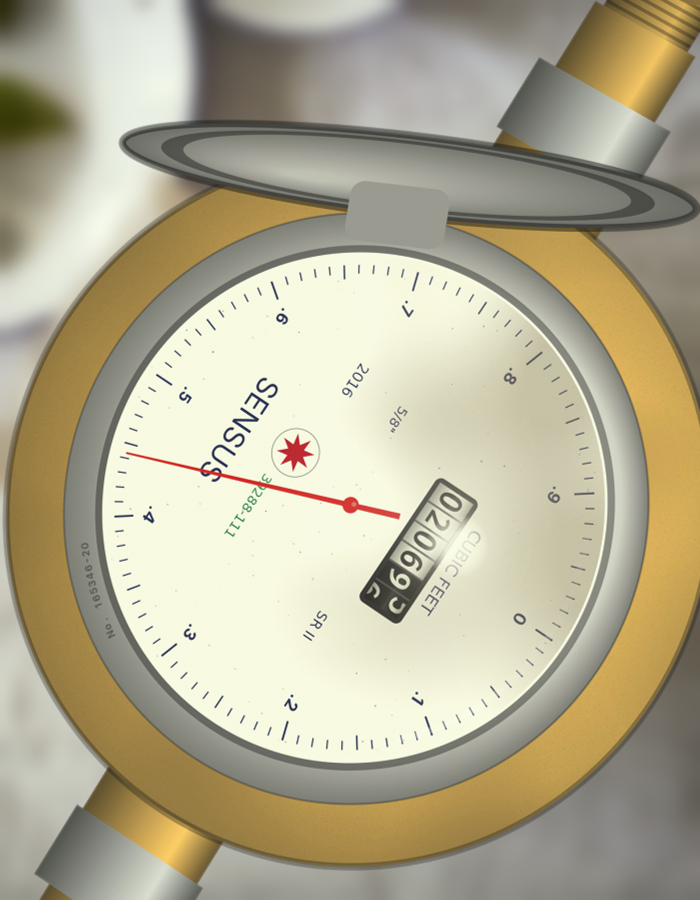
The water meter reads 20695.44; ft³
